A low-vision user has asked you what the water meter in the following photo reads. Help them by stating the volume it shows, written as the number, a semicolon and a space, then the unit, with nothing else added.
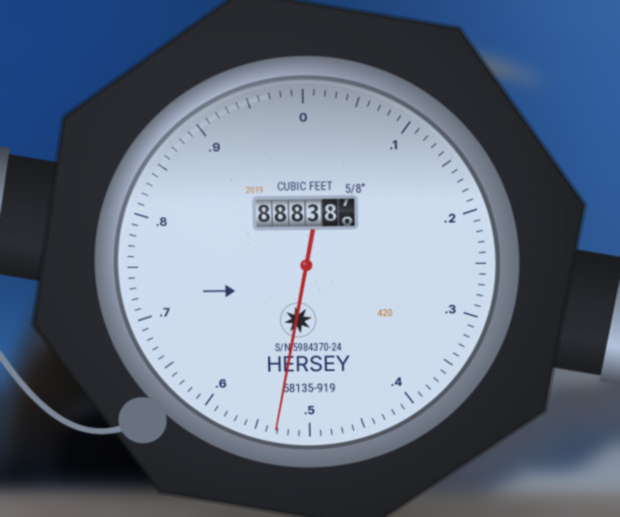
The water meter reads 888387.53; ft³
